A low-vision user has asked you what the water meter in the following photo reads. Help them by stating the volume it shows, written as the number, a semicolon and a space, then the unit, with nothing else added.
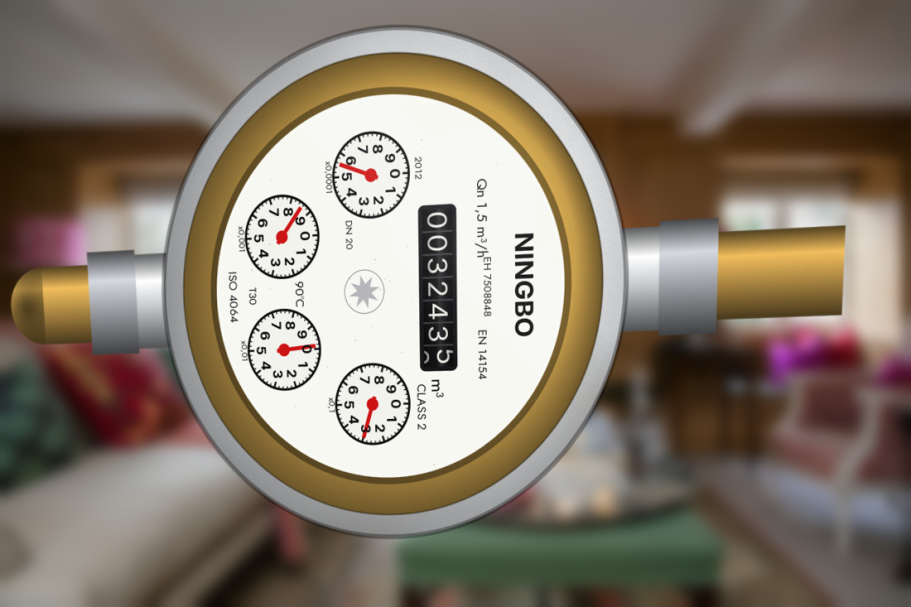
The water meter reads 32435.2985; m³
